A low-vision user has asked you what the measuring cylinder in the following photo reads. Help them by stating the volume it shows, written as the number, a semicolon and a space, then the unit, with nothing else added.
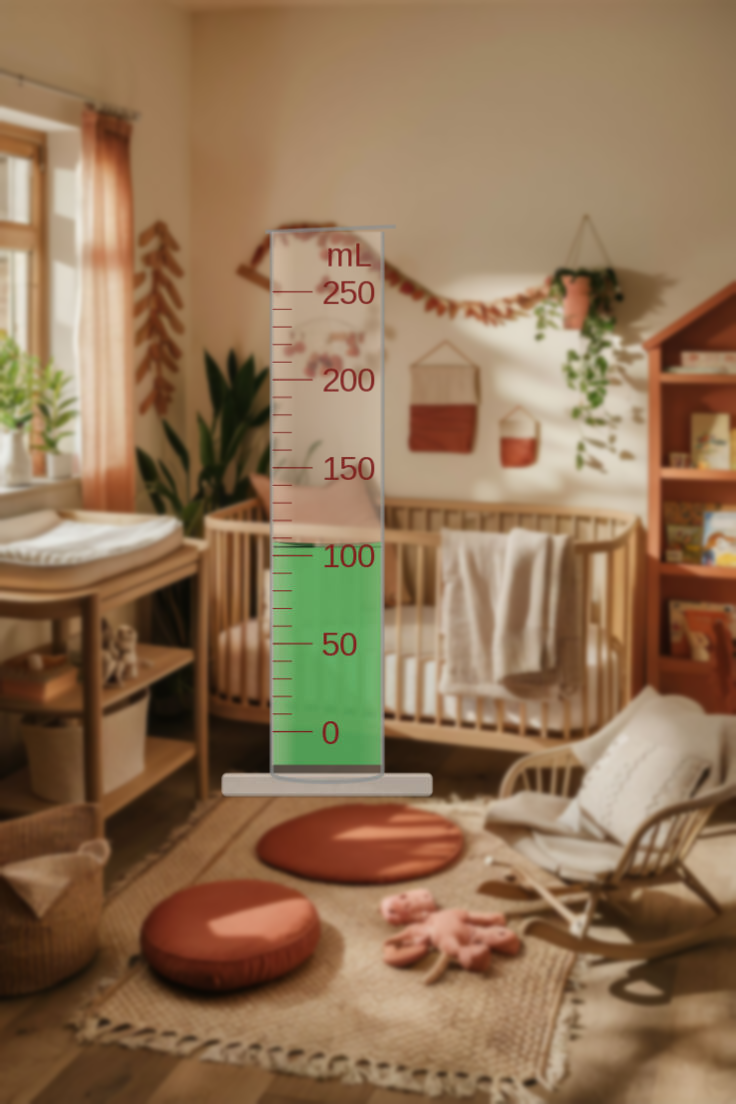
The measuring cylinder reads 105; mL
